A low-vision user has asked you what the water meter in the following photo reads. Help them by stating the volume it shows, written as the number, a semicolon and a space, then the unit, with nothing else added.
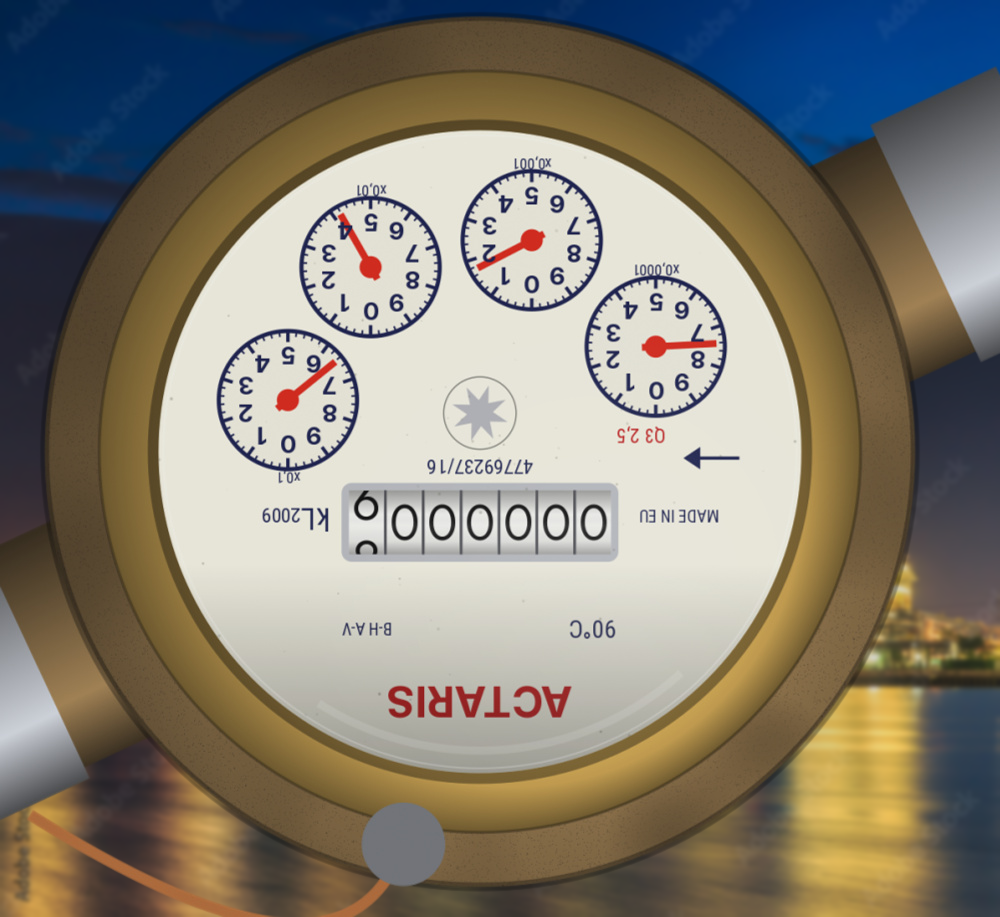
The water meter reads 8.6417; kL
